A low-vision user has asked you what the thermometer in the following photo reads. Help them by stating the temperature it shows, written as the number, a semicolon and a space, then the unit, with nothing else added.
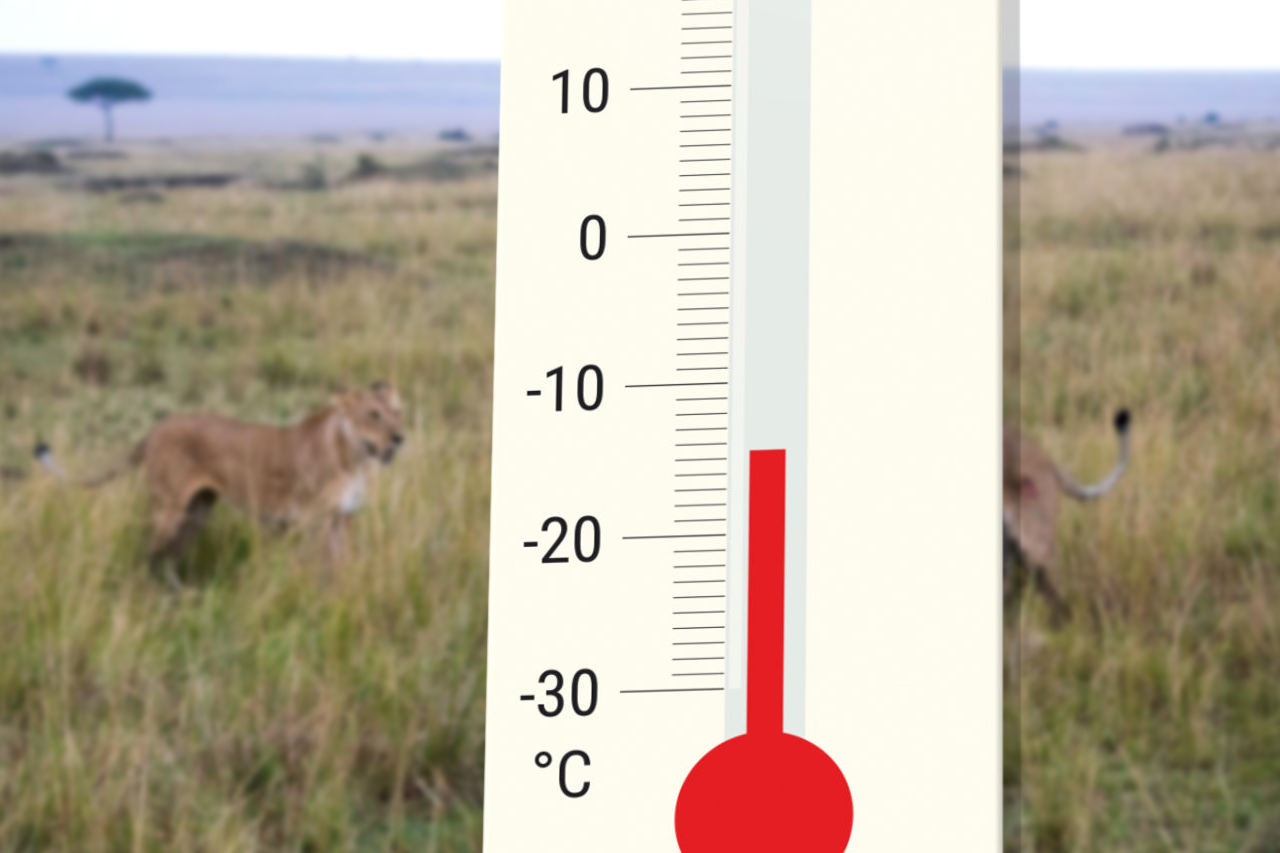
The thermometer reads -14.5; °C
